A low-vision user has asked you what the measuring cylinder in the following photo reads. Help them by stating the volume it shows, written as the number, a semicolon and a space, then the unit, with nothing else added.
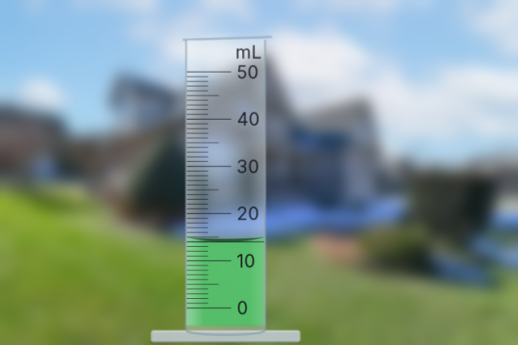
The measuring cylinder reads 14; mL
